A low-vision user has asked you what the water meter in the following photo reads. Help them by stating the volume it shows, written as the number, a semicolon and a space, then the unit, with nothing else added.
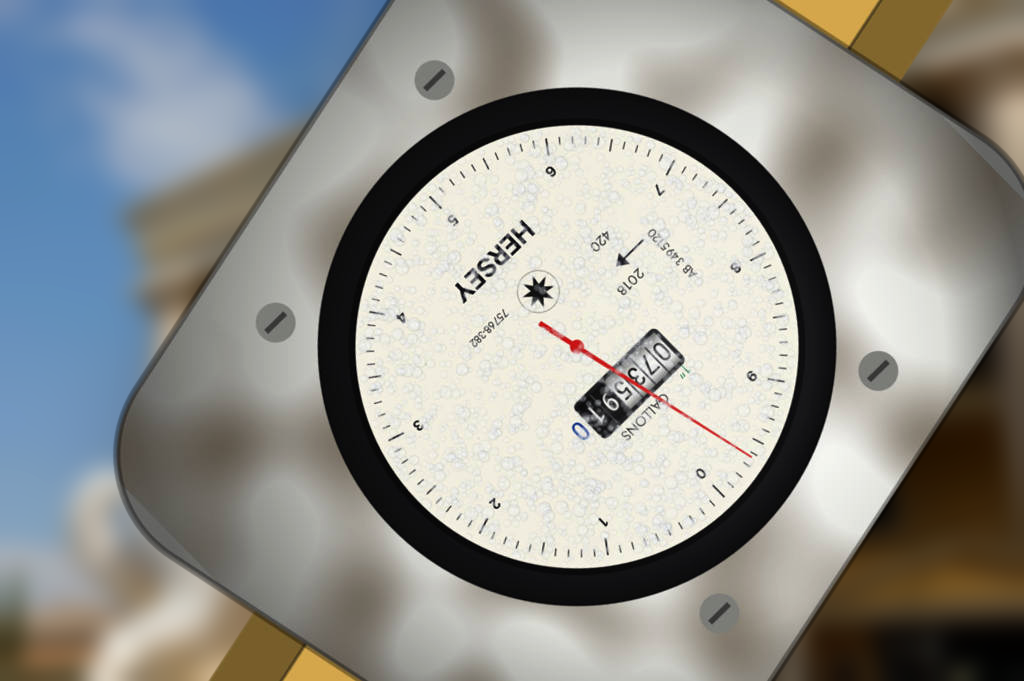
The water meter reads 735909.6; gal
